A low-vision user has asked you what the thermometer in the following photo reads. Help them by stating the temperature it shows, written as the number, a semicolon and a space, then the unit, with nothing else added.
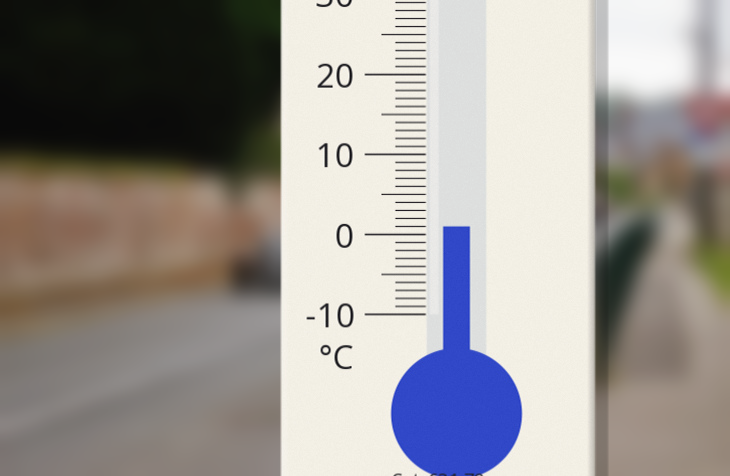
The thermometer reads 1; °C
